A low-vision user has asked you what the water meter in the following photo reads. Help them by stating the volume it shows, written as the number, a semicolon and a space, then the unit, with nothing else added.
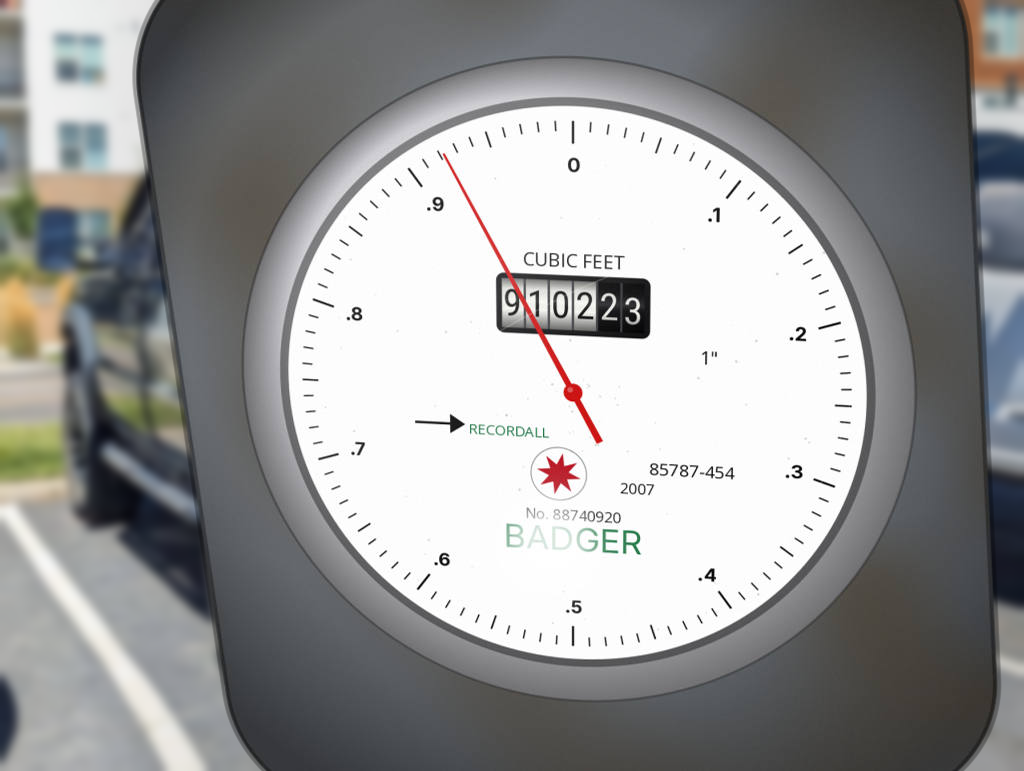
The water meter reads 910222.92; ft³
